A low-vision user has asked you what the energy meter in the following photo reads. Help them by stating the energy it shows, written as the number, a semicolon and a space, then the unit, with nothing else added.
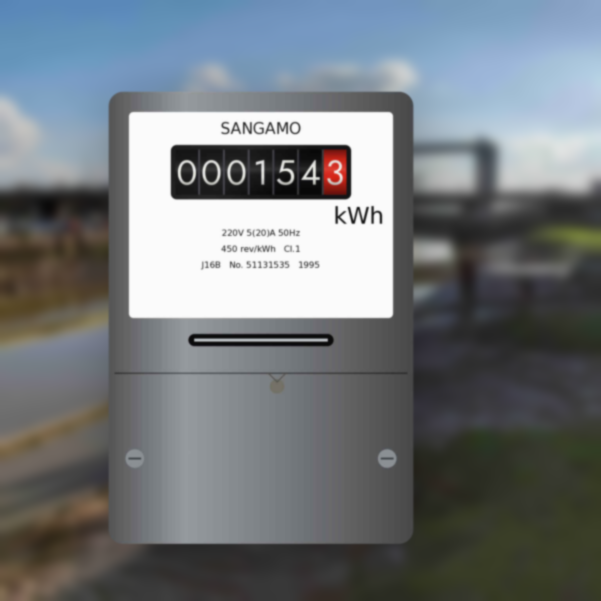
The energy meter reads 154.3; kWh
